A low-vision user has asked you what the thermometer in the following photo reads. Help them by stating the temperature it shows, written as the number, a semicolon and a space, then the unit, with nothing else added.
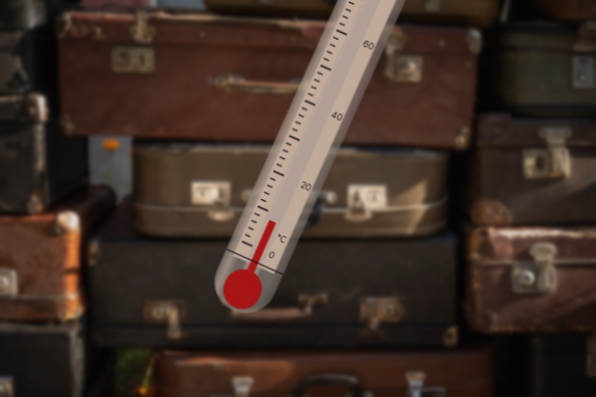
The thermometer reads 8; °C
